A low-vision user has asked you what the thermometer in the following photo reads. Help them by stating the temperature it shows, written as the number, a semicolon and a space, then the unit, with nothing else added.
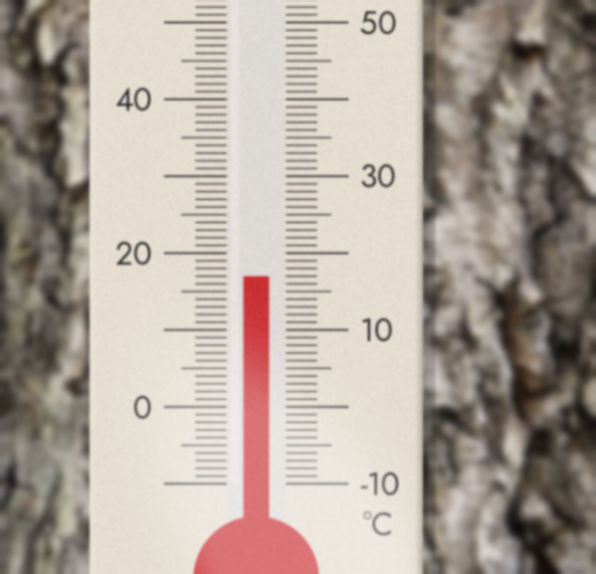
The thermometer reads 17; °C
